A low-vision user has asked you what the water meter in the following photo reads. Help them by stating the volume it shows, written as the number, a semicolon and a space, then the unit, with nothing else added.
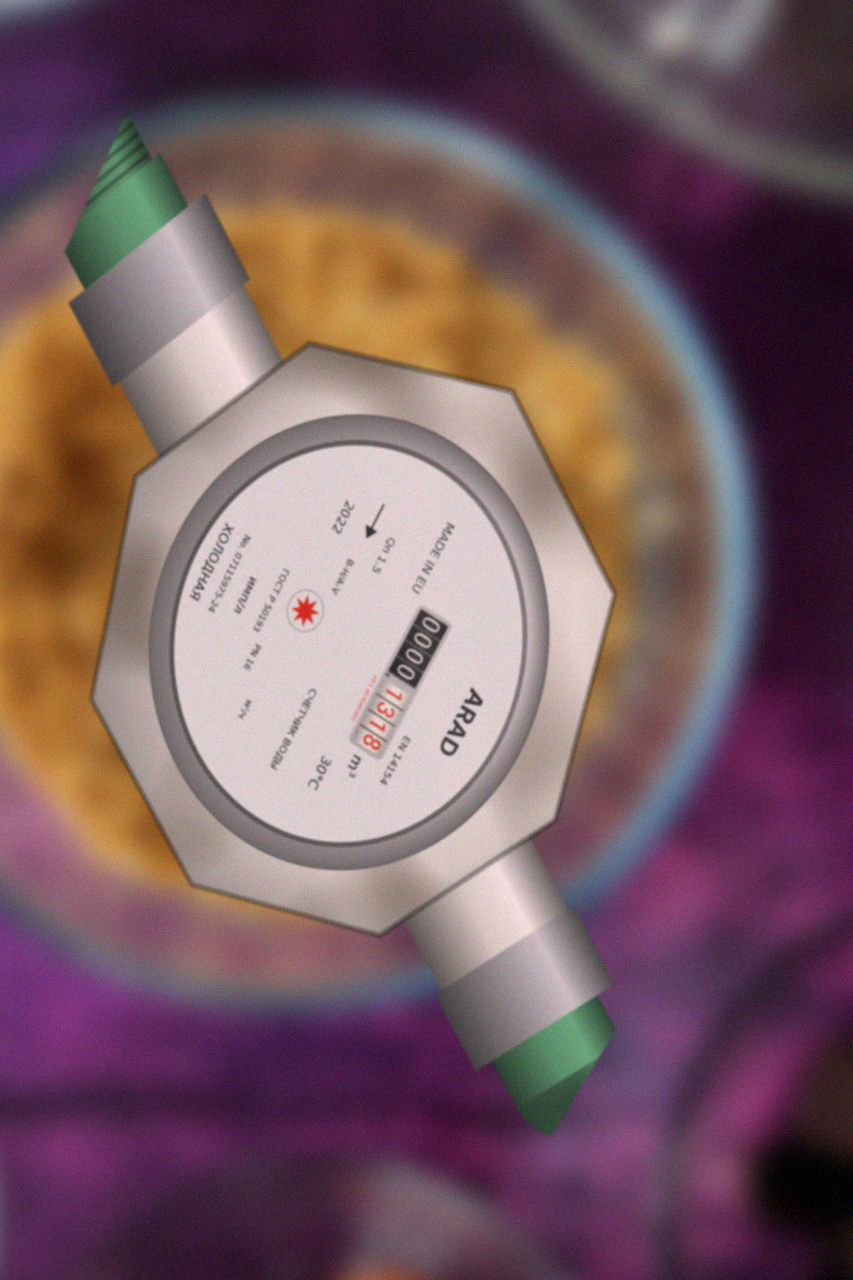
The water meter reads 0.1318; m³
